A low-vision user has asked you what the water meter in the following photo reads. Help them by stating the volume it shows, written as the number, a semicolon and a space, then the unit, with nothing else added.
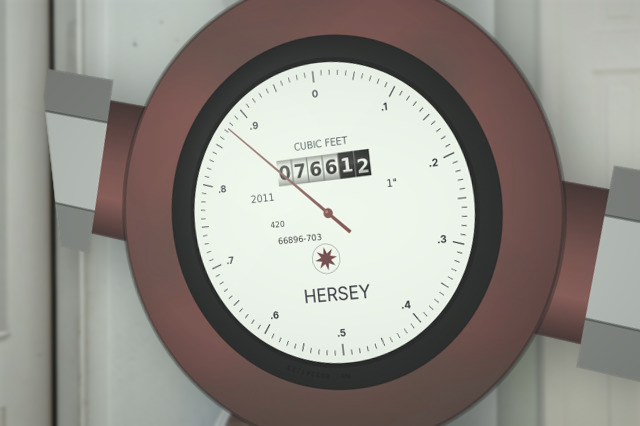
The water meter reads 76611.87; ft³
